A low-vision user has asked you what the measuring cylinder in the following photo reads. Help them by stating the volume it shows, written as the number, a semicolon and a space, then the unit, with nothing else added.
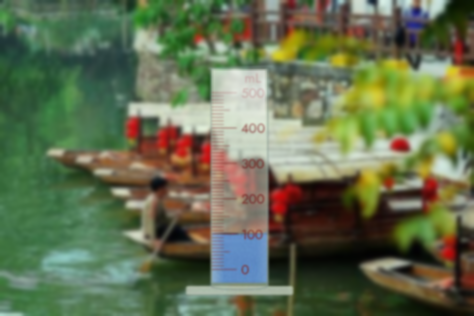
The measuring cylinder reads 100; mL
